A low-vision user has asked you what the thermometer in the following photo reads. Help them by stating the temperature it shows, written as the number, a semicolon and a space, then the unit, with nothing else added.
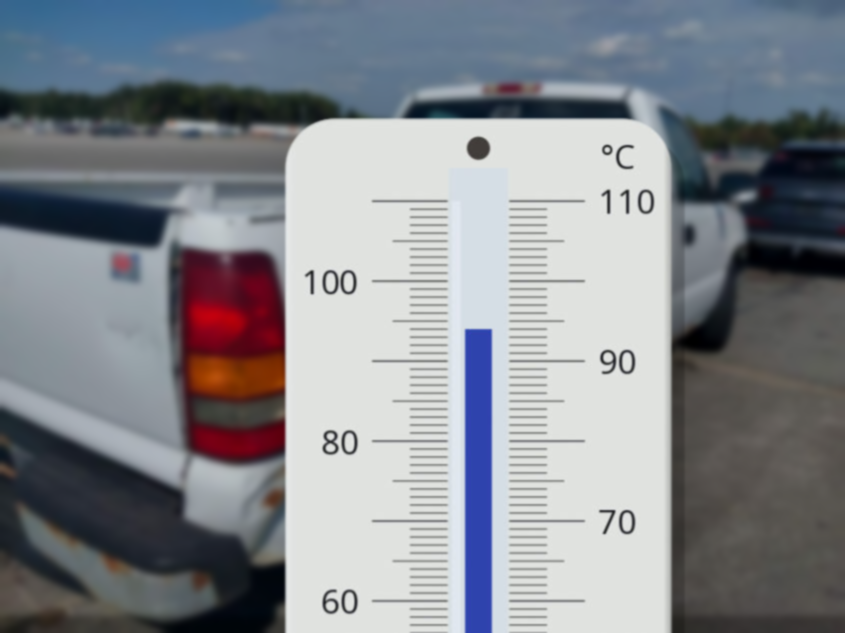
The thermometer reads 94; °C
